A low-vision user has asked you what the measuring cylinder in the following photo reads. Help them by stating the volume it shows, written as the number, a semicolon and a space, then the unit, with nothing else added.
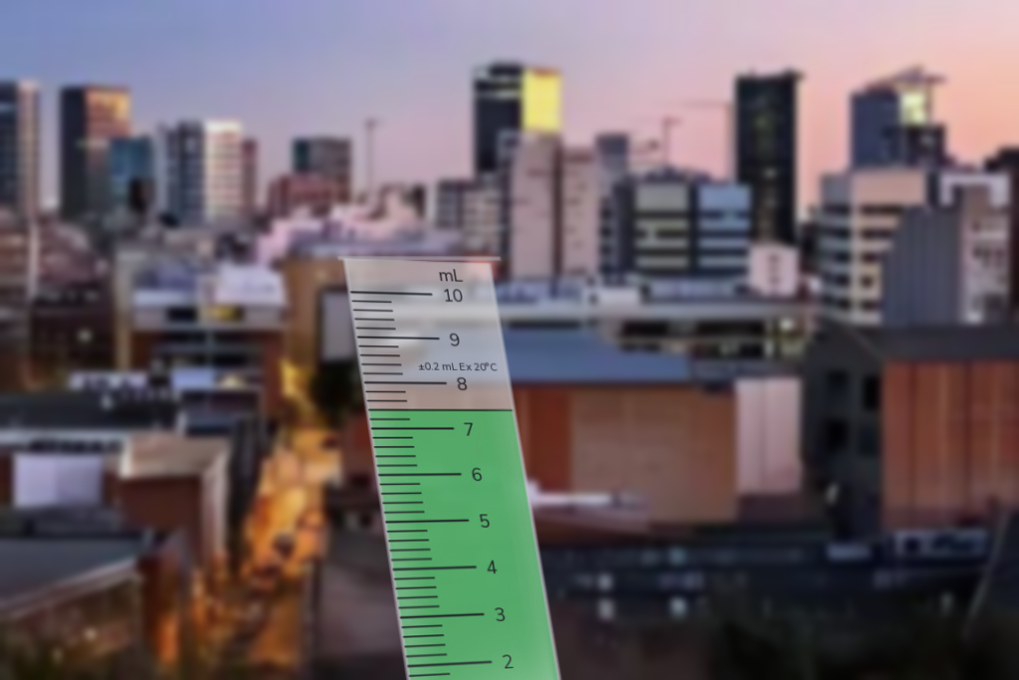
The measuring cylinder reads 7.4; mL
